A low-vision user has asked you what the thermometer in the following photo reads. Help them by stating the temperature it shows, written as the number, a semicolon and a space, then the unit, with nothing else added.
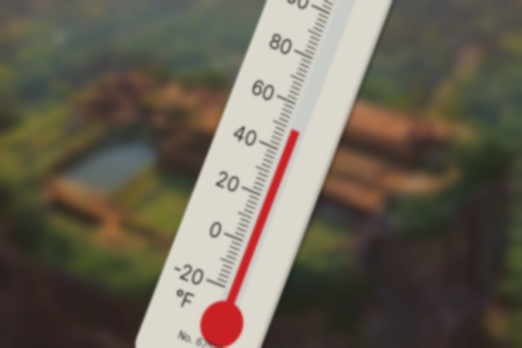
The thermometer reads 50; °F
